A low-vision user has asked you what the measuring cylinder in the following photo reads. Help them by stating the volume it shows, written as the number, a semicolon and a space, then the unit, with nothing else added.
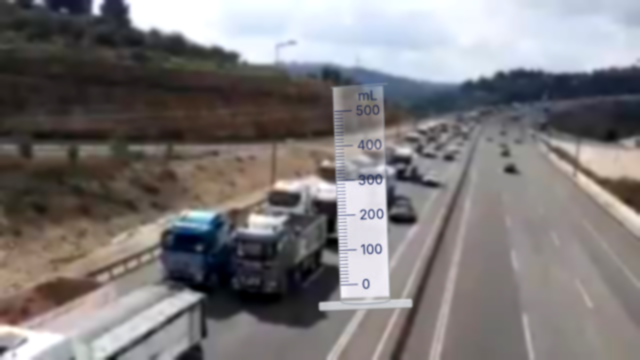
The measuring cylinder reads 300; mL
